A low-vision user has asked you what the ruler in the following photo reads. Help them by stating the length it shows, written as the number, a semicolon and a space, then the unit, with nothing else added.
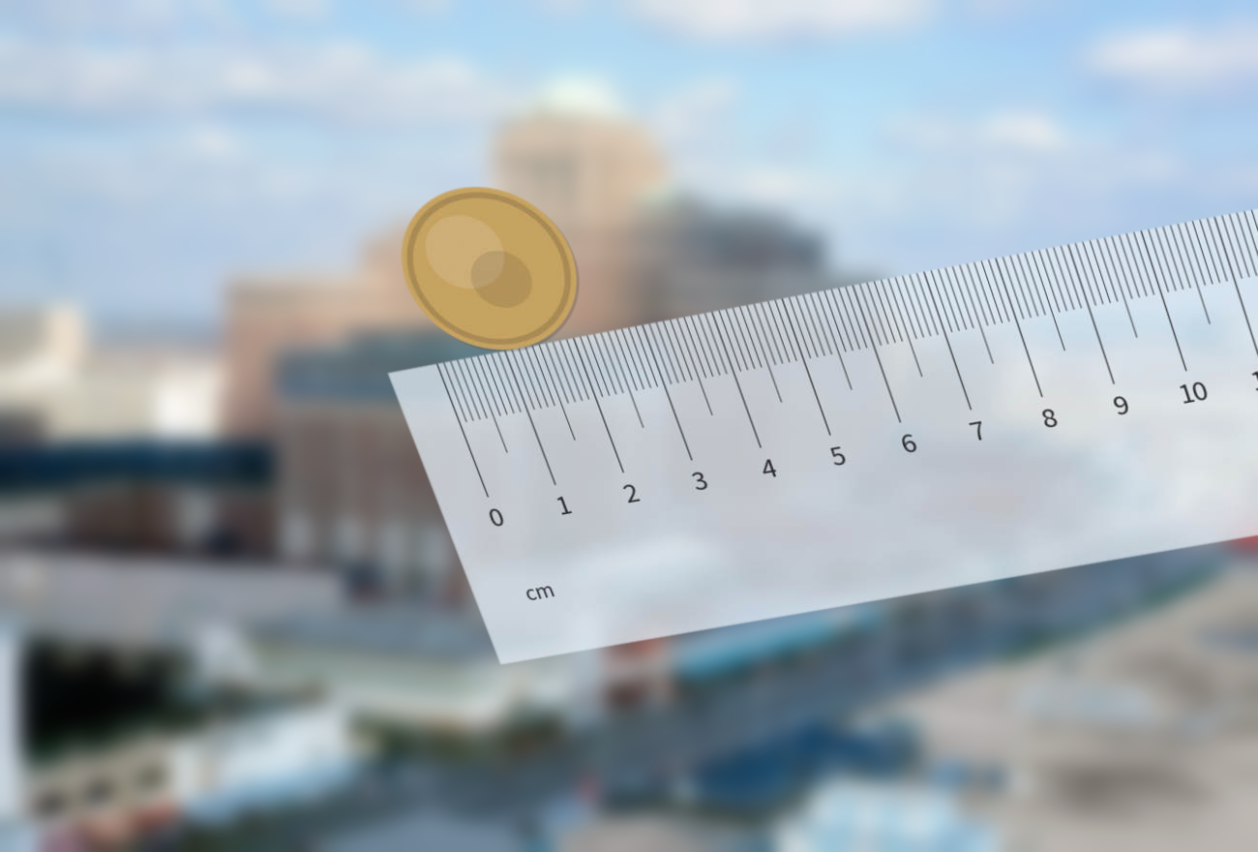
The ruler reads 2.4; cm
